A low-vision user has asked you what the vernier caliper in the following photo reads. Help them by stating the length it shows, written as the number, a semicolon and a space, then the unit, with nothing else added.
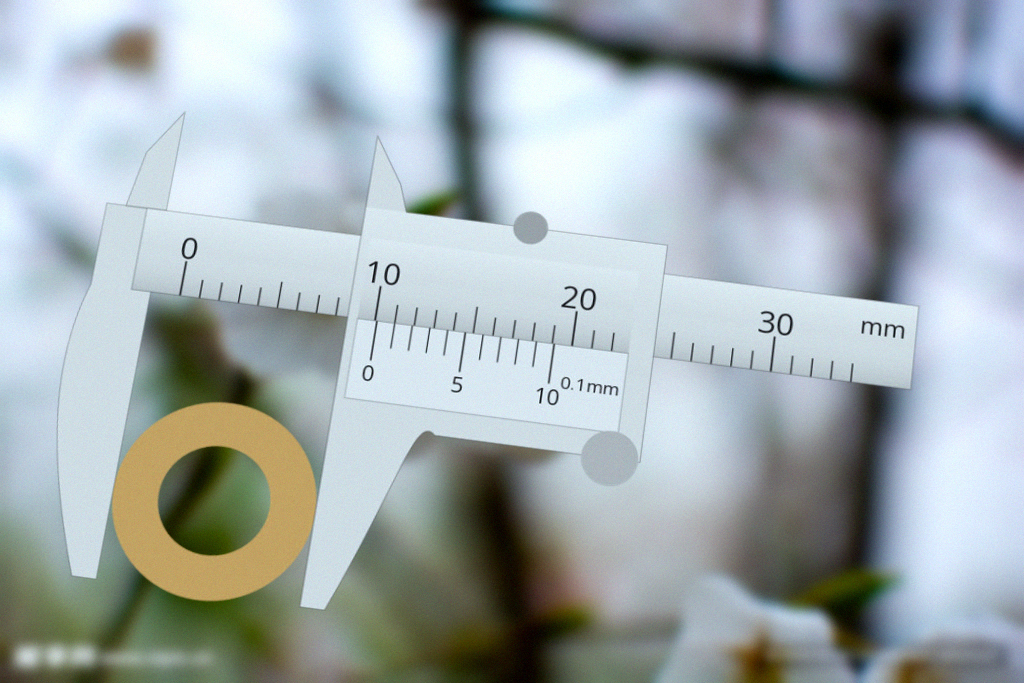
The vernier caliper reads 10.1; mm
